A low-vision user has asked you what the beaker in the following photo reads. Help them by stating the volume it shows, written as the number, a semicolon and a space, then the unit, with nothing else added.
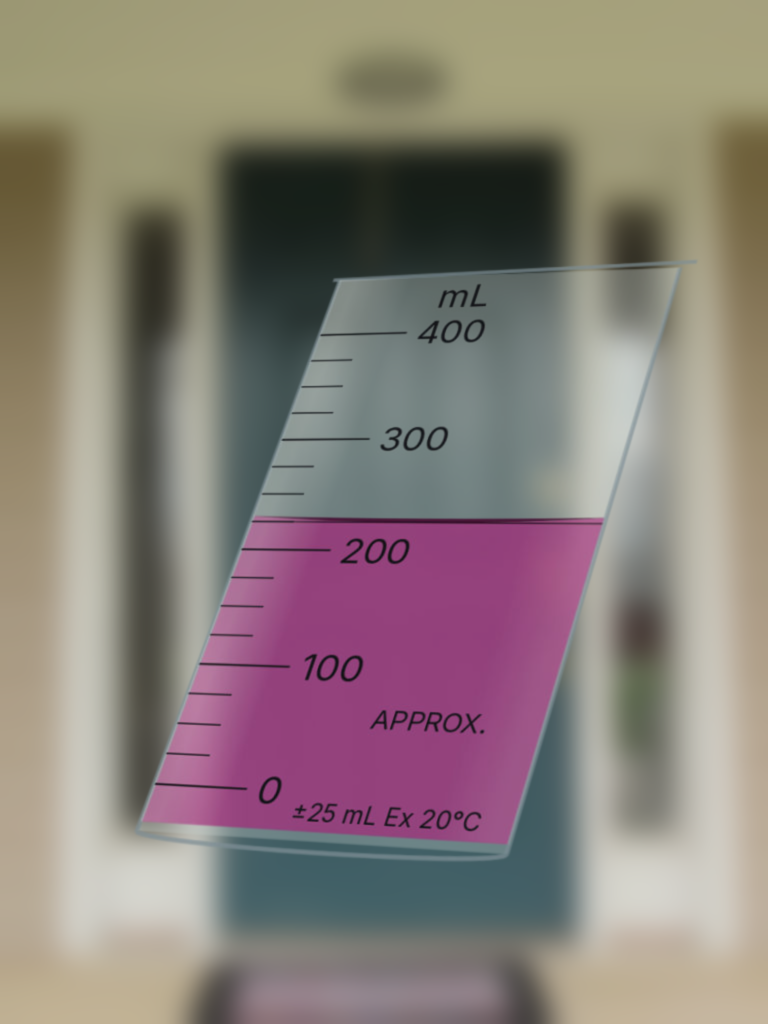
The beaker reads 225; mL
